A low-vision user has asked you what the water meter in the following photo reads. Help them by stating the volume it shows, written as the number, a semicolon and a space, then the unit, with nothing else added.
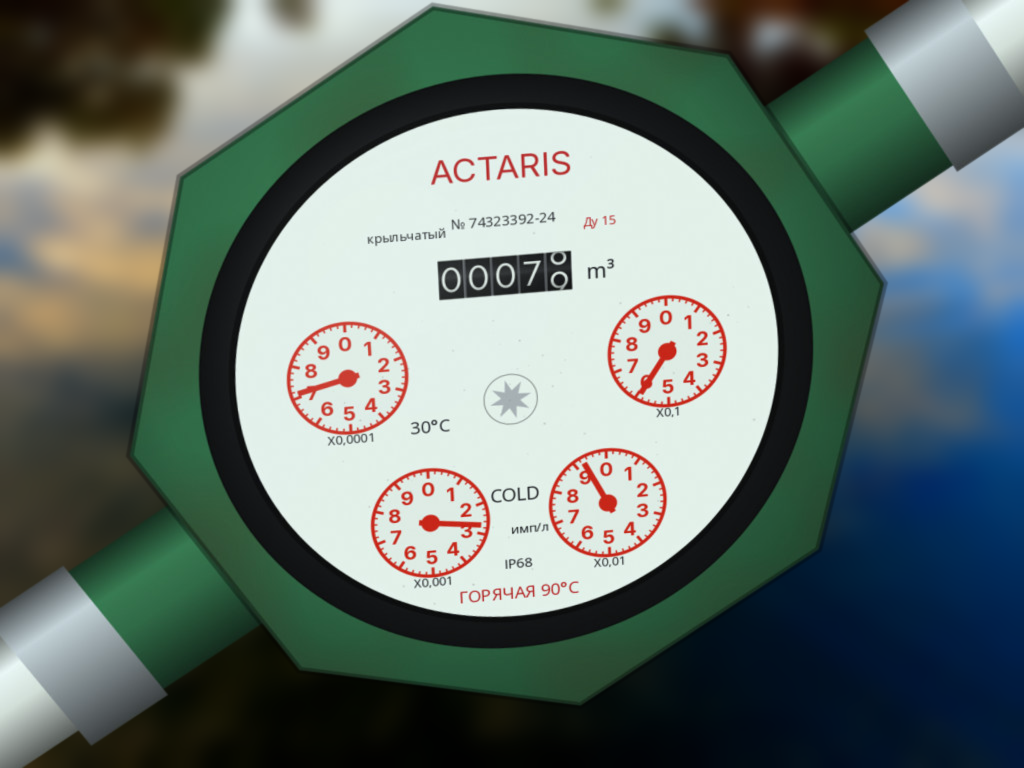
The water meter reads 78.5927; m³
